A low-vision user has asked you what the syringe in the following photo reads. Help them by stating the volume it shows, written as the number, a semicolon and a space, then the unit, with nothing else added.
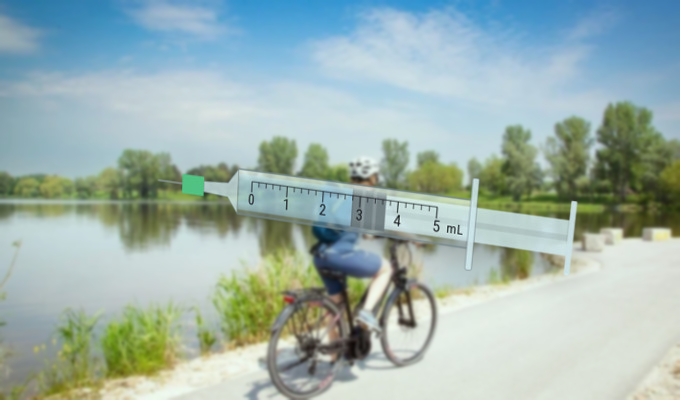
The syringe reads 2.8; mL
